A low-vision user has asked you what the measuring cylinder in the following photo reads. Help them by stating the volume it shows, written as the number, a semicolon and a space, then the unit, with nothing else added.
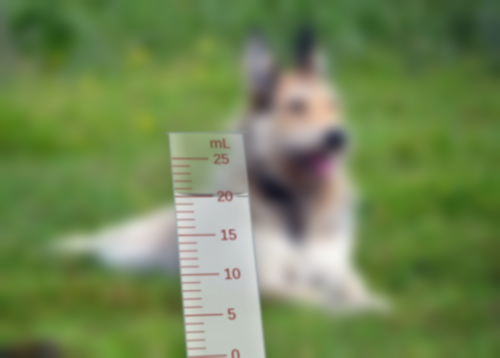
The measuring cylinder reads 20; mL
